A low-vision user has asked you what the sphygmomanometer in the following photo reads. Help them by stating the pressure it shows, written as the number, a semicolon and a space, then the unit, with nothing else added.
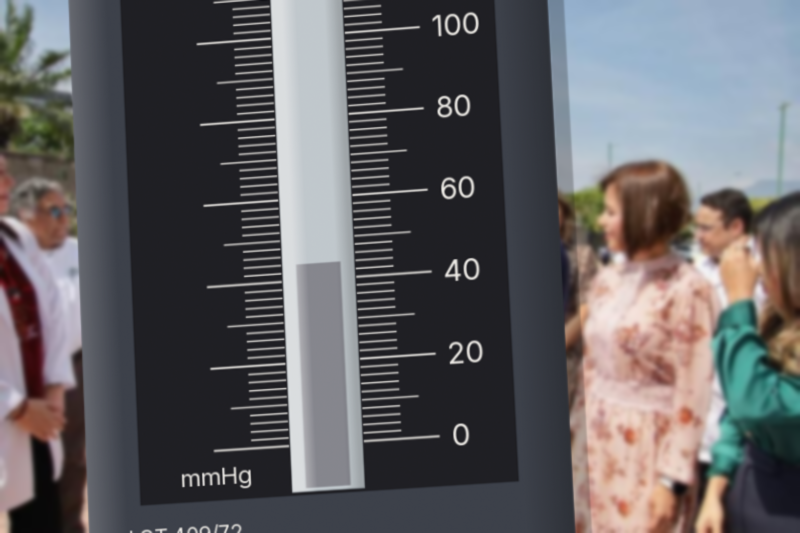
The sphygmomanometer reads 44; mmHg
